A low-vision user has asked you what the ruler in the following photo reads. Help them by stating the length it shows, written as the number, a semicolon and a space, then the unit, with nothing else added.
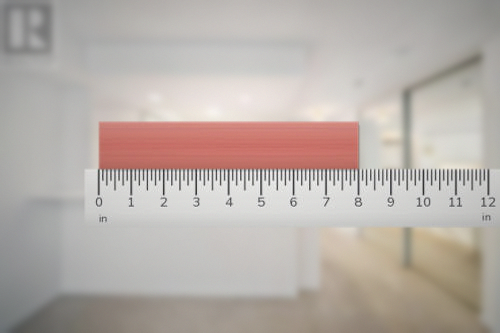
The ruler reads 8; in
